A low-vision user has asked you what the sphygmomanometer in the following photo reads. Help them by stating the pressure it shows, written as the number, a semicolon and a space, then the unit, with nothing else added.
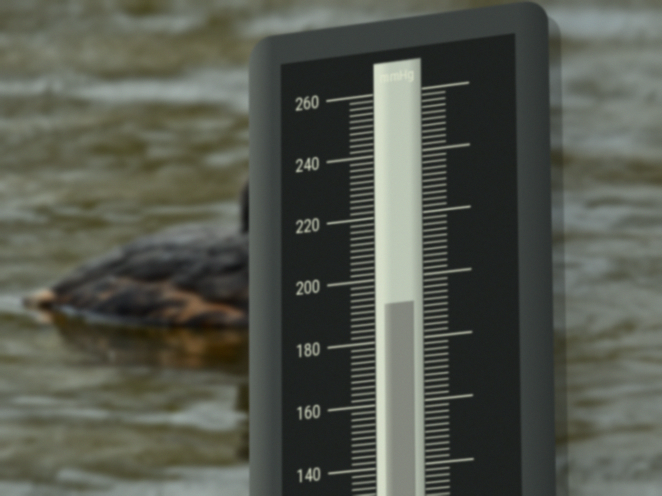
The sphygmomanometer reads 192; mmHg
